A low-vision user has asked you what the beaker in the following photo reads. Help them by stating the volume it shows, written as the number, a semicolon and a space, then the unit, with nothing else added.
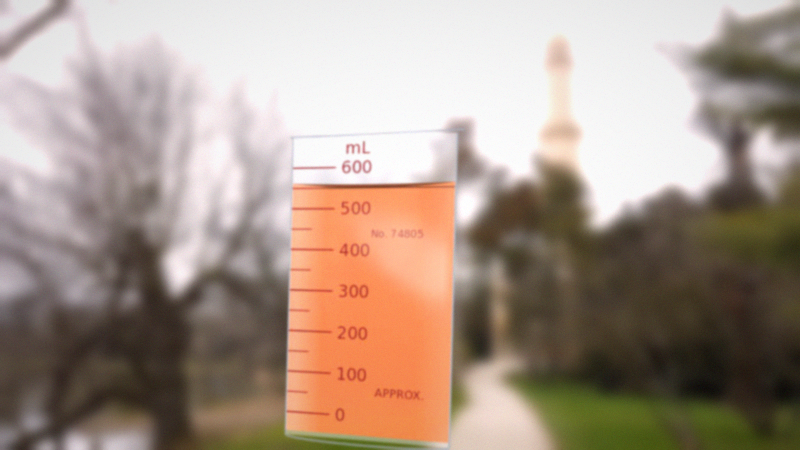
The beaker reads 550; mL
